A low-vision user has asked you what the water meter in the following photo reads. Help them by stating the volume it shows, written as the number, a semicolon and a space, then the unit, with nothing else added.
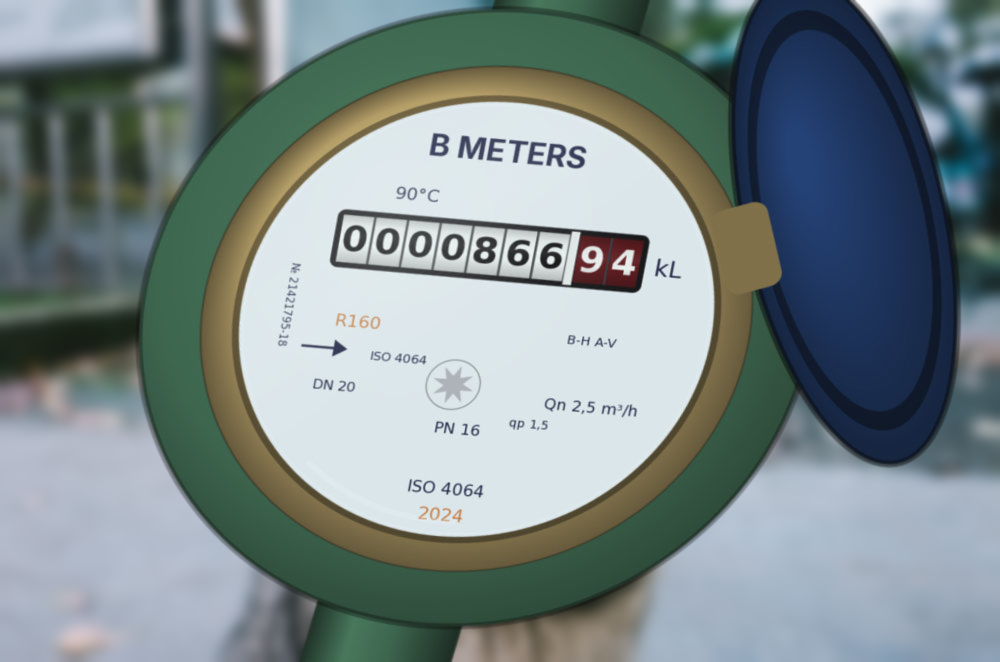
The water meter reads 866.94; kL
